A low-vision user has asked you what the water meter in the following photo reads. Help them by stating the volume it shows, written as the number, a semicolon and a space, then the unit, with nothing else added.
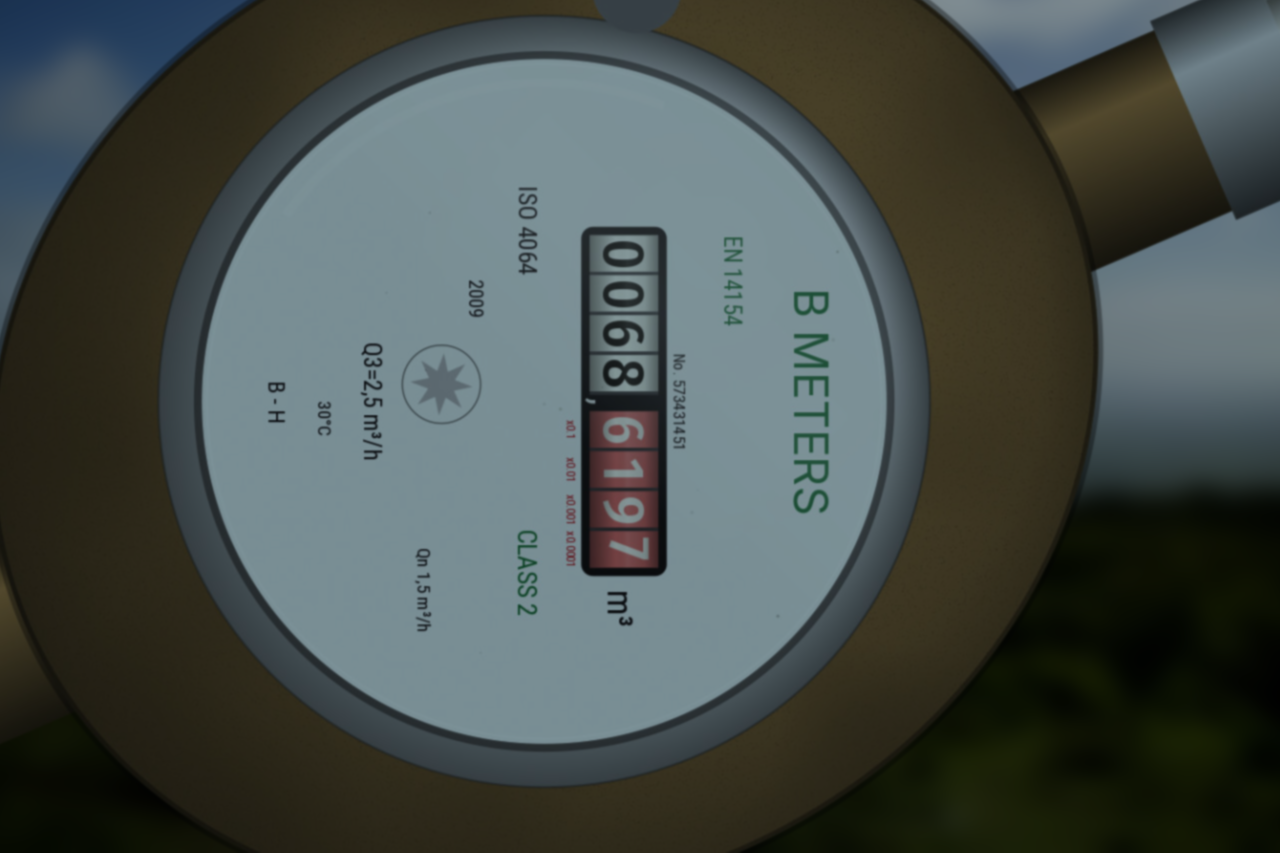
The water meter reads 68.6197; m³
